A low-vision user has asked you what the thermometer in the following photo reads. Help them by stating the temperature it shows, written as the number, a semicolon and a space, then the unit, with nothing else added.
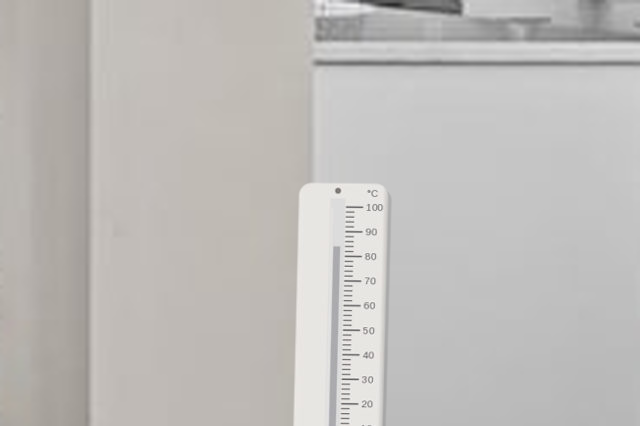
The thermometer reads 84; °C
